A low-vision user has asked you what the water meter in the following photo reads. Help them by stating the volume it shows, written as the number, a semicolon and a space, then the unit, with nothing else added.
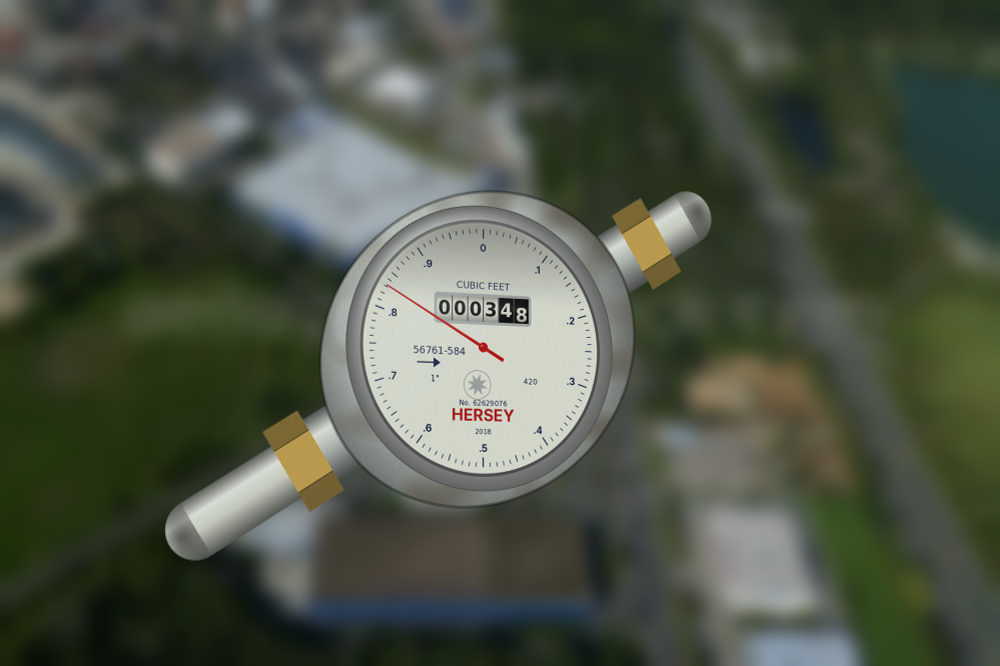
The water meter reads 347.83; ft³
